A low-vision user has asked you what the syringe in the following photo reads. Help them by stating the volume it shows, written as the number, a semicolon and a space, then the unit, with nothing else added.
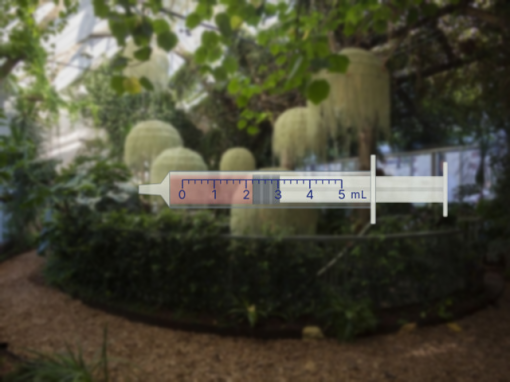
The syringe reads 2.2; mL
